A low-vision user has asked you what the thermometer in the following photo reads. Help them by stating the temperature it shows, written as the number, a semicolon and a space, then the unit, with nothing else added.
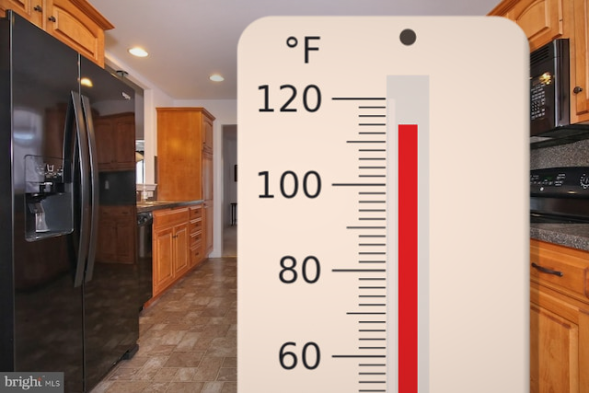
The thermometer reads 114; °F
